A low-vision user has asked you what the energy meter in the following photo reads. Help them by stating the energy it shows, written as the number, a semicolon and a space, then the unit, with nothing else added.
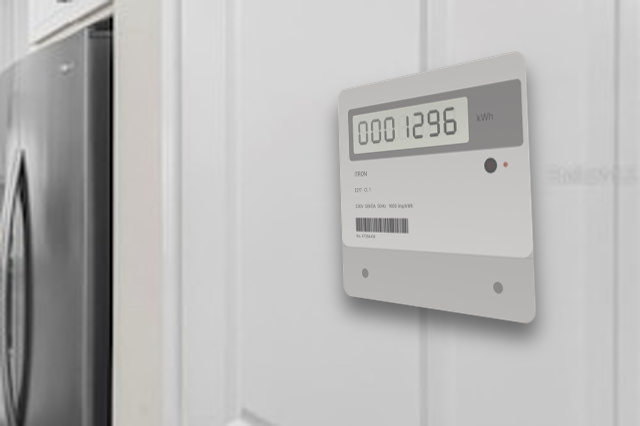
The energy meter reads 1296; kWh
